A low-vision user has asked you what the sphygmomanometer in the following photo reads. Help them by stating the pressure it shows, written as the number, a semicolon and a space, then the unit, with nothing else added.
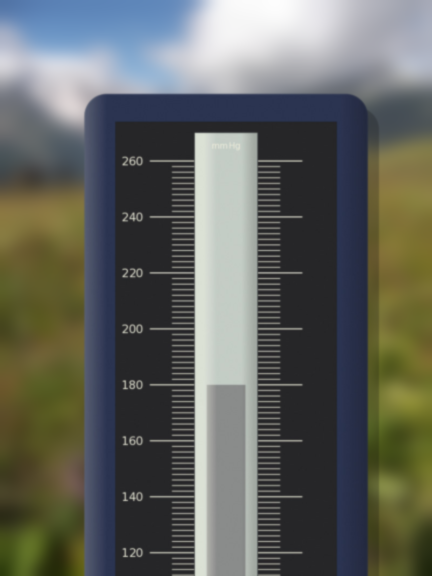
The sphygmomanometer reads 180; mmHg
